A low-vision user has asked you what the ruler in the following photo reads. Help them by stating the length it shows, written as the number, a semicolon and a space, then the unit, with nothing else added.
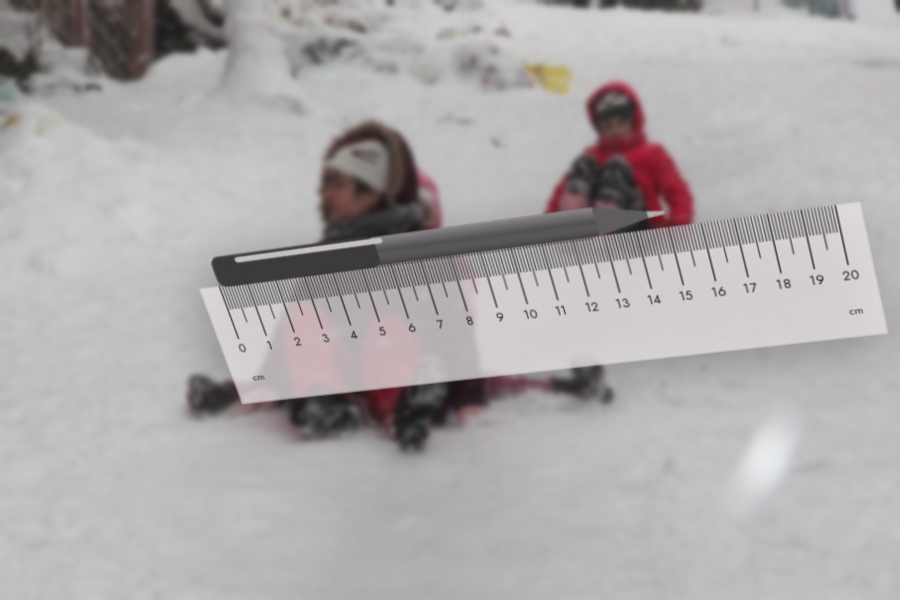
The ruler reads 15; cm
